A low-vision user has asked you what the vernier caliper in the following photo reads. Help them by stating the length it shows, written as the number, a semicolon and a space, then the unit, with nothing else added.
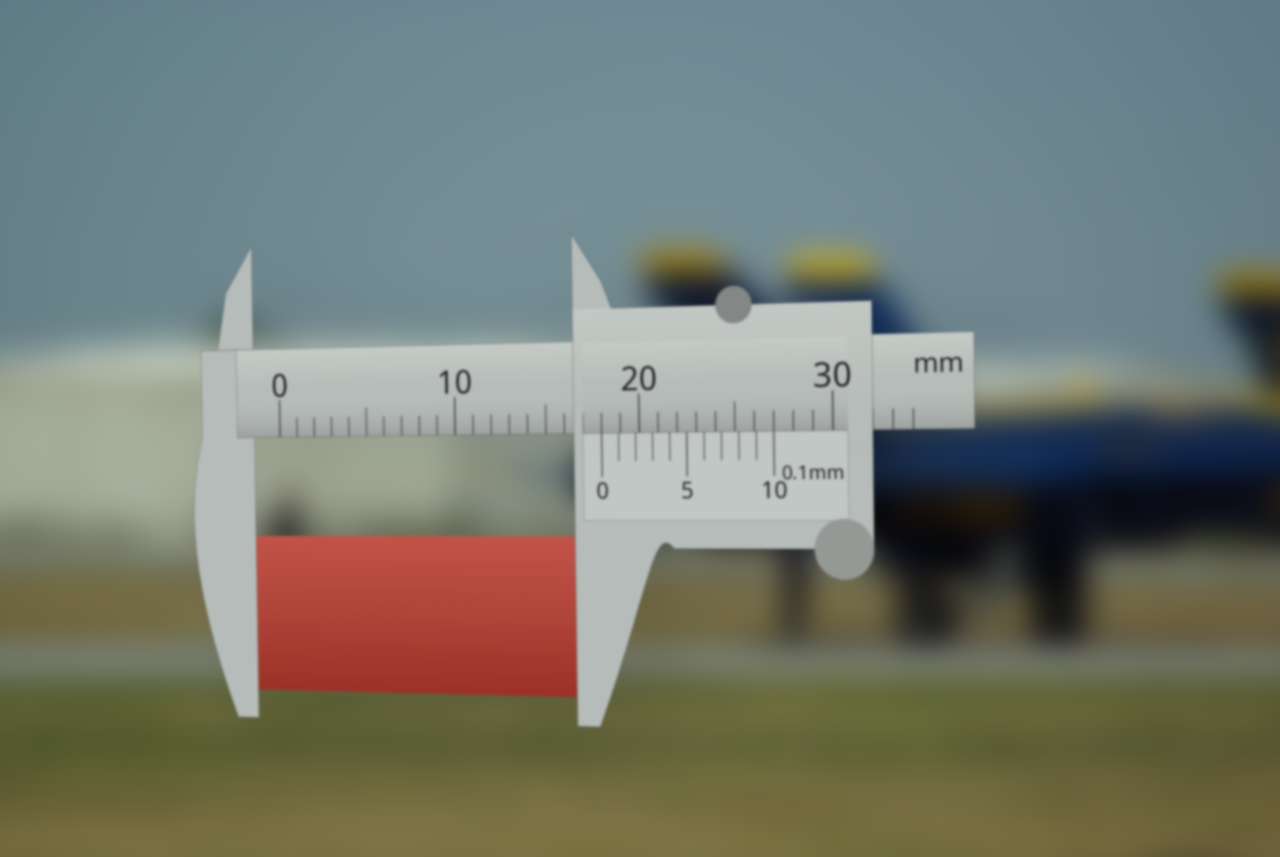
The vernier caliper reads 18.0; mm
